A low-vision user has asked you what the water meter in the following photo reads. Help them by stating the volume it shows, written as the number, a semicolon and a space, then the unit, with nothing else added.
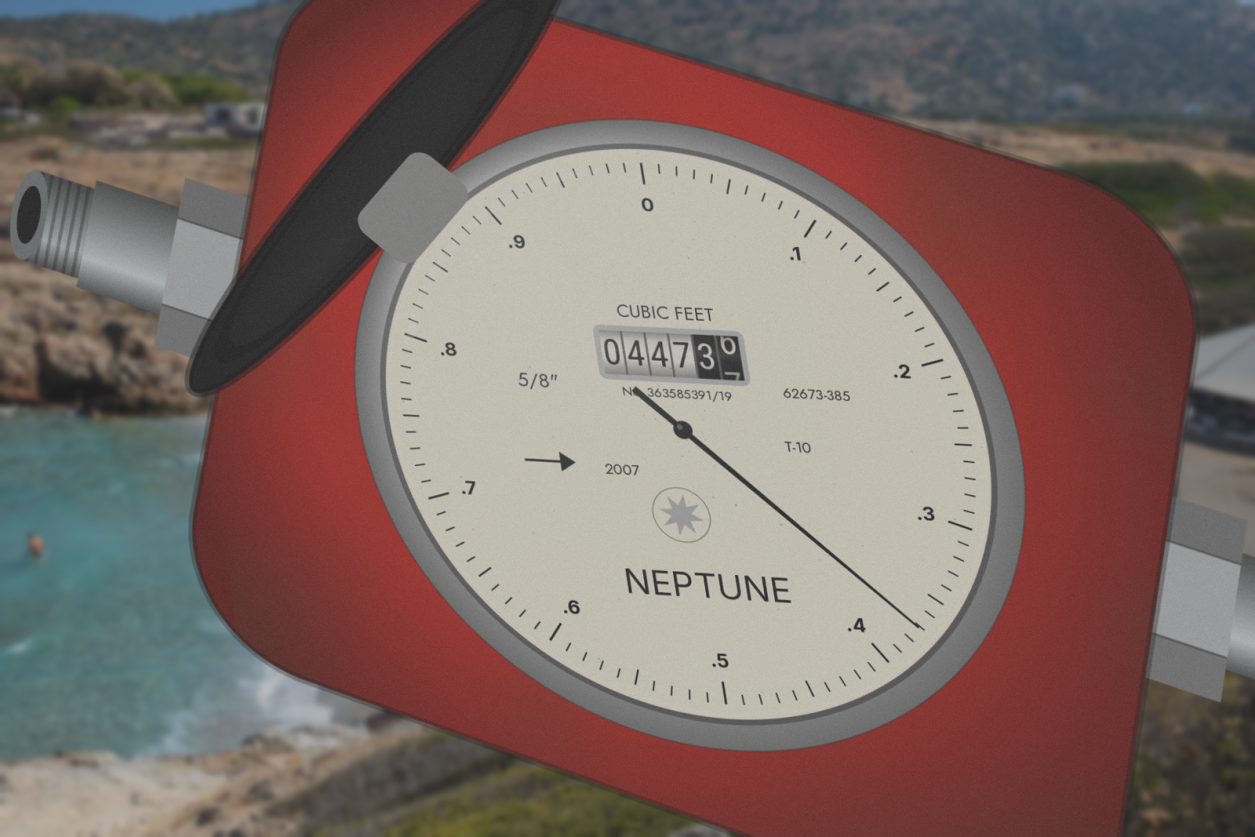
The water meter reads 44736.37; ft³
